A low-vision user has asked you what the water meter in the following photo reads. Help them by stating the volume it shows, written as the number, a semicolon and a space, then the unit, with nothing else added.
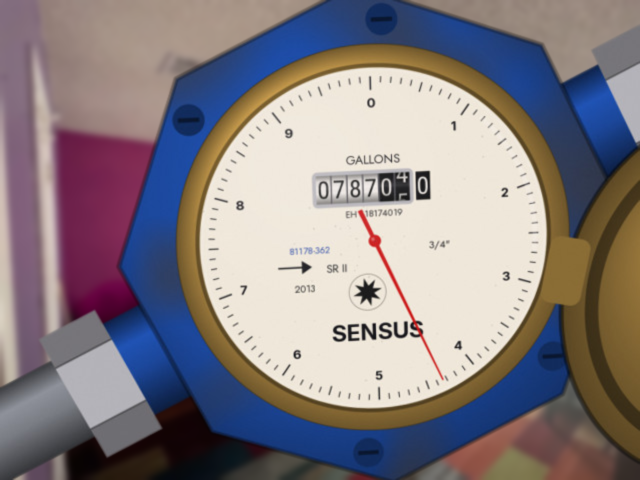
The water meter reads 787044.3; gal
